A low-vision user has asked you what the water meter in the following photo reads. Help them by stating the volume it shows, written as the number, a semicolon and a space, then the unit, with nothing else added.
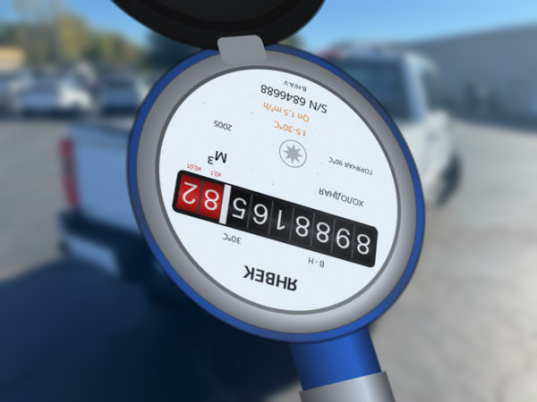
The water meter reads 8988165.82; m³
